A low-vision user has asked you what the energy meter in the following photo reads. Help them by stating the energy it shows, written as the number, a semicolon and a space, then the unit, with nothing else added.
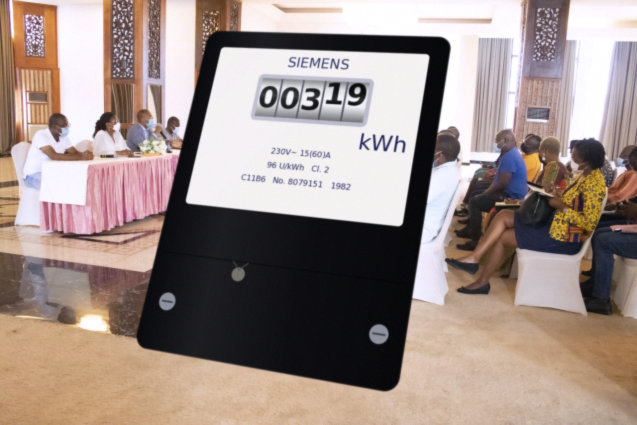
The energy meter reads 319; kWh
